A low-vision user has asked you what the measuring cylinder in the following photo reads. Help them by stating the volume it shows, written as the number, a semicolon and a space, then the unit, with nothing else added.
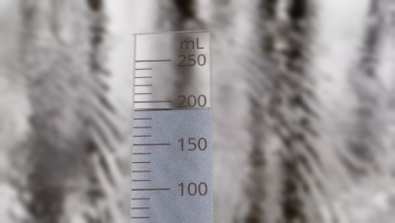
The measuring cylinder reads 190; mL
